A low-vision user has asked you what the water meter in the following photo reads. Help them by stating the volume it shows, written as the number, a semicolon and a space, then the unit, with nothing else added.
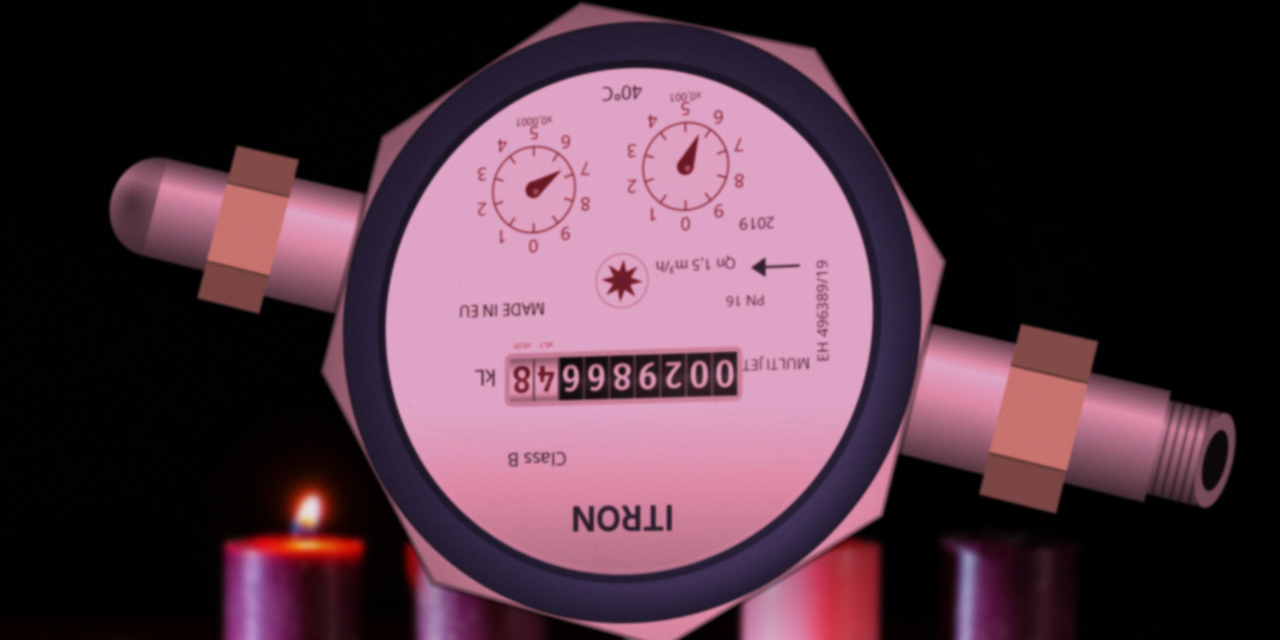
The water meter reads 29866.4856; kL
